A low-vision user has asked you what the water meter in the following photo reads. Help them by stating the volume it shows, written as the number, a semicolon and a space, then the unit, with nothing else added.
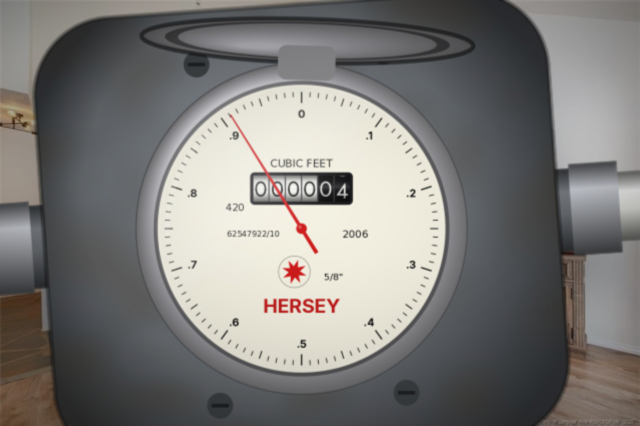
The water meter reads 3.91; ft³
